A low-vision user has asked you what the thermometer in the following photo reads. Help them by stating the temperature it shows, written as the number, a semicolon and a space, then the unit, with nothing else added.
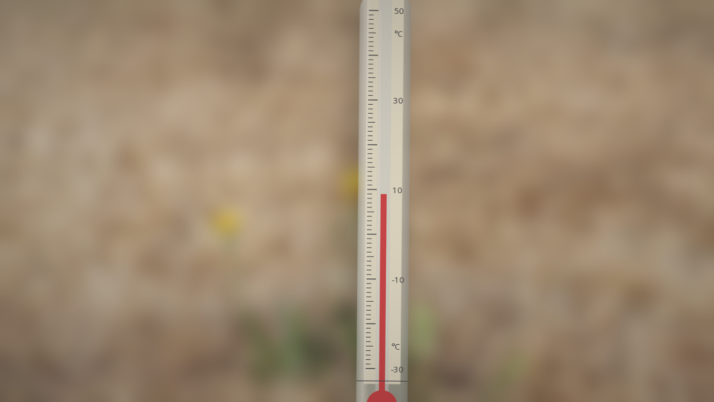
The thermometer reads 9; °C
